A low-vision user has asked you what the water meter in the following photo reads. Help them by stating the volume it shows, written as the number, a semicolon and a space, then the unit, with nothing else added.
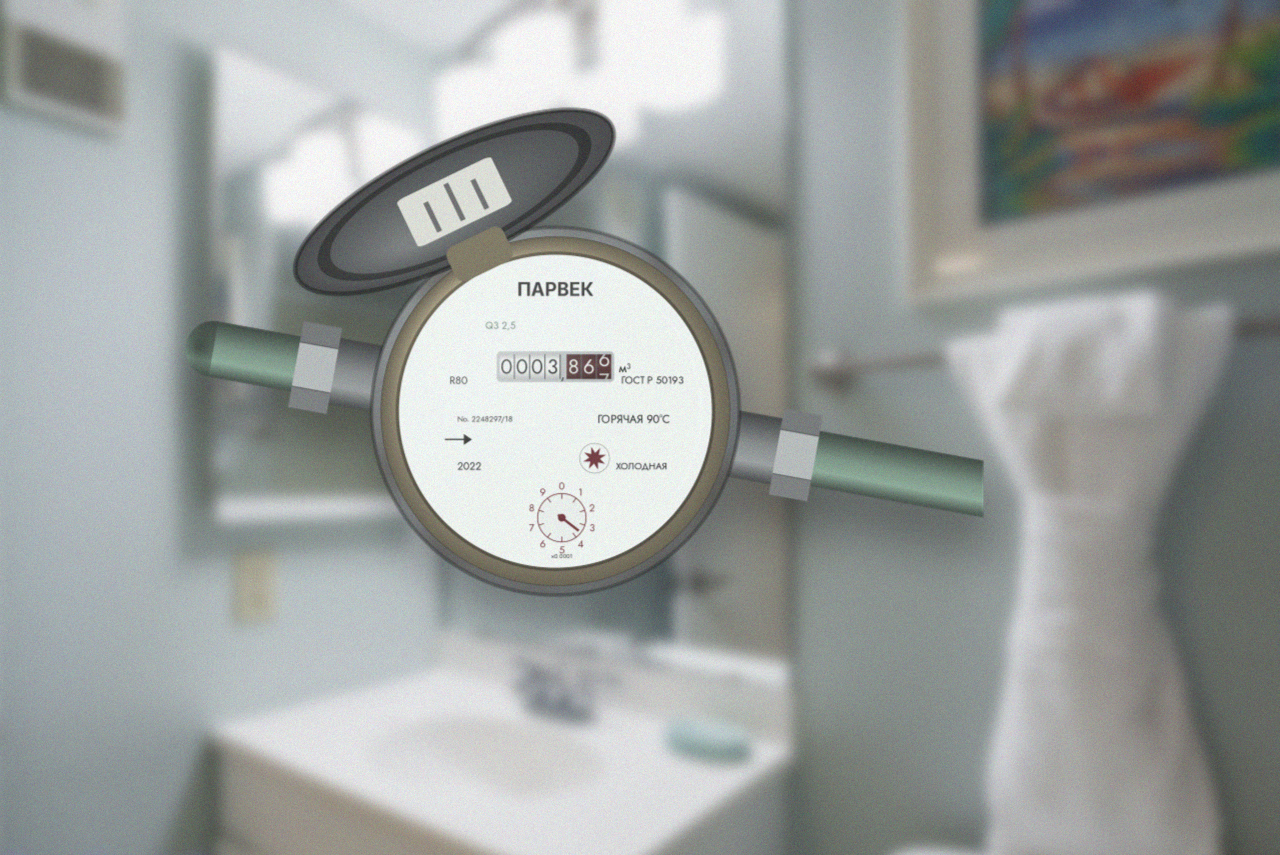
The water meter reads 3.8663; m³
